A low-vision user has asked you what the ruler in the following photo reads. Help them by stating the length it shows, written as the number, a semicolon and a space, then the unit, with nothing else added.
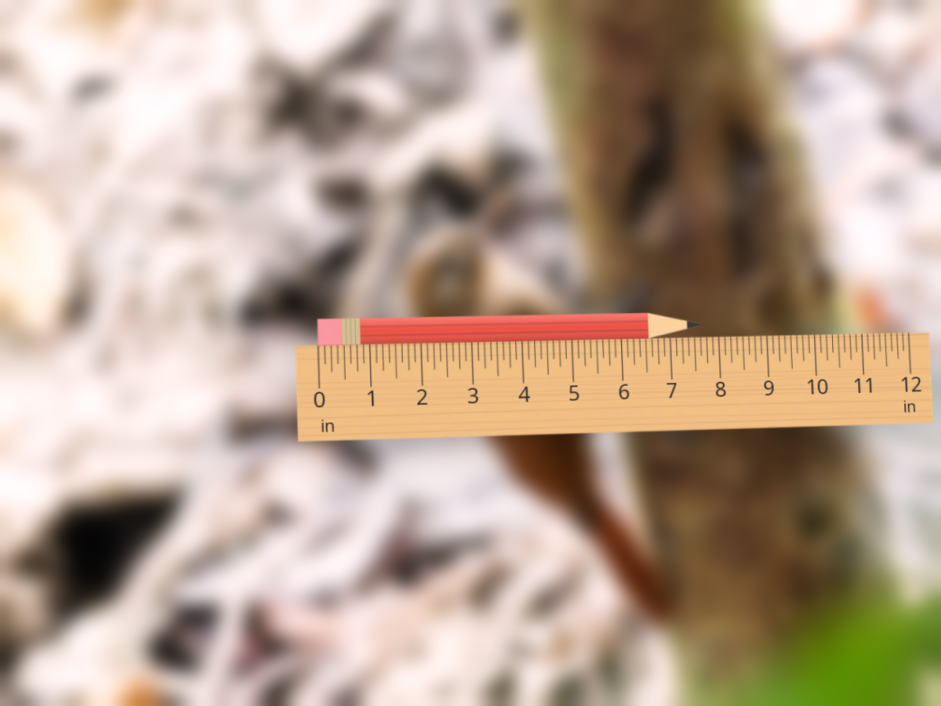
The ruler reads 7.625; in
